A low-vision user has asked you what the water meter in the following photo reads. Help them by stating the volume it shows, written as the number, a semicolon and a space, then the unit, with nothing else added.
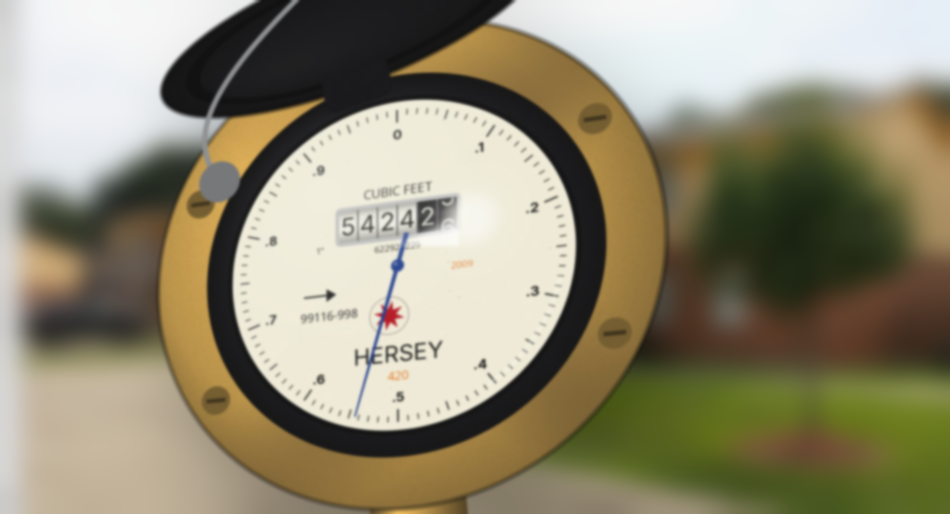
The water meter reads 542425.54; ft³
